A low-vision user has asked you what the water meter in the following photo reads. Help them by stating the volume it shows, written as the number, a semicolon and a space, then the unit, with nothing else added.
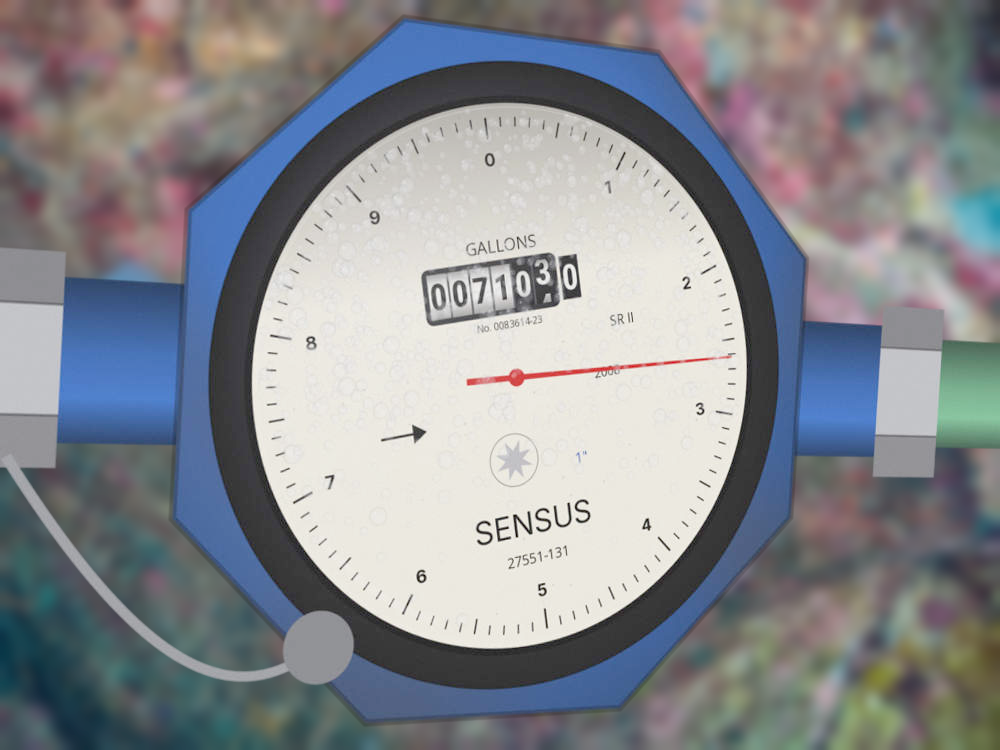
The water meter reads 71032.6; gal
